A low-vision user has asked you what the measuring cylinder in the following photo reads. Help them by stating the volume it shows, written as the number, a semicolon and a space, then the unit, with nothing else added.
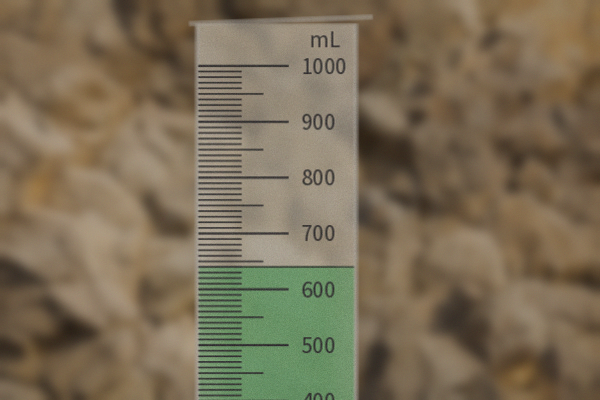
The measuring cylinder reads 640; mL
